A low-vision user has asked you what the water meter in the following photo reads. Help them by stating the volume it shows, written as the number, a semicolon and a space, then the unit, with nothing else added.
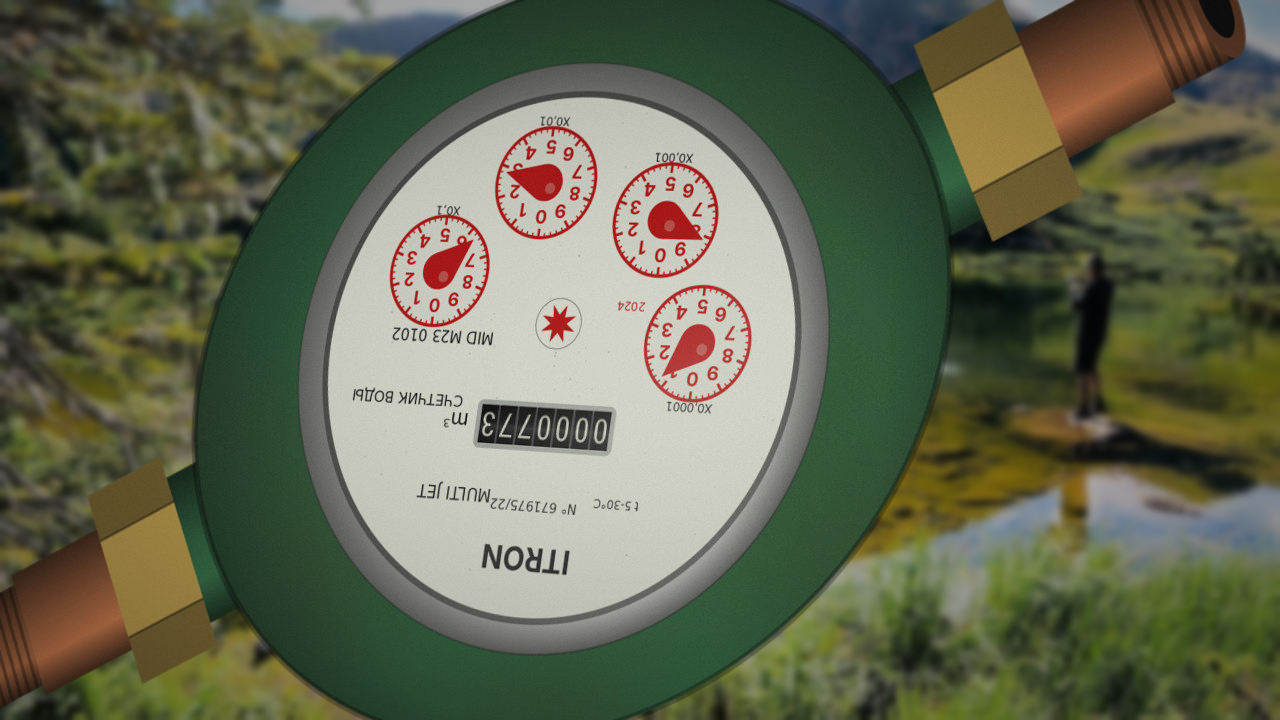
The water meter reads 773.6281; m³
